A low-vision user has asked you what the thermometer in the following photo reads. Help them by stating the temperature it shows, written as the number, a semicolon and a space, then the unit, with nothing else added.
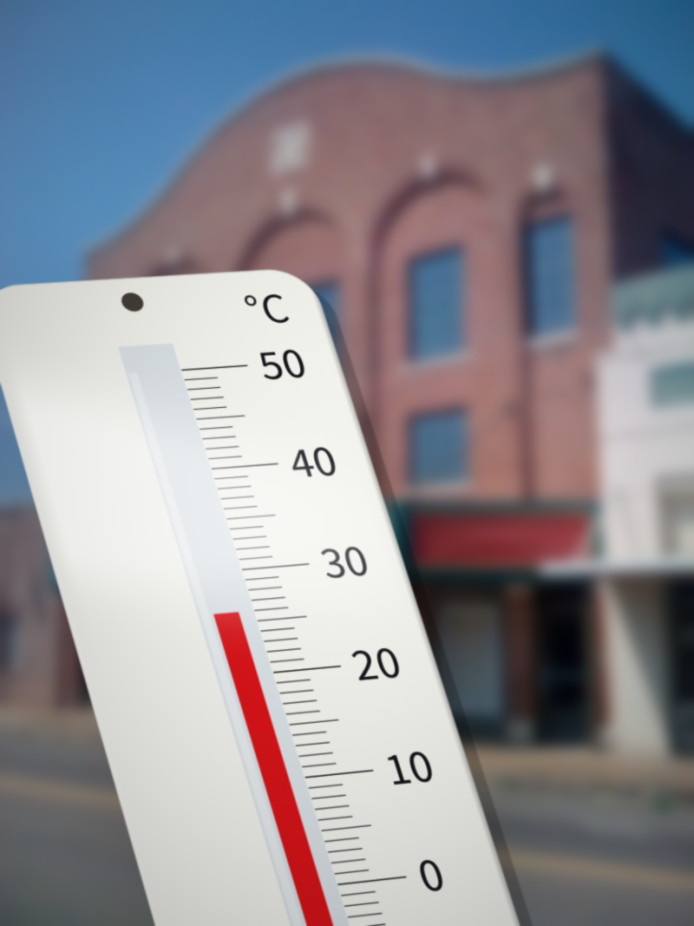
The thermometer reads 26; °C
